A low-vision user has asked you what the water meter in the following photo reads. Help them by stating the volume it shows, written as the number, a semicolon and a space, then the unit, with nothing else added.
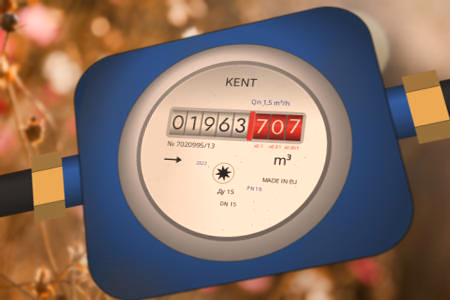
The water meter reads 1963.707; m³
